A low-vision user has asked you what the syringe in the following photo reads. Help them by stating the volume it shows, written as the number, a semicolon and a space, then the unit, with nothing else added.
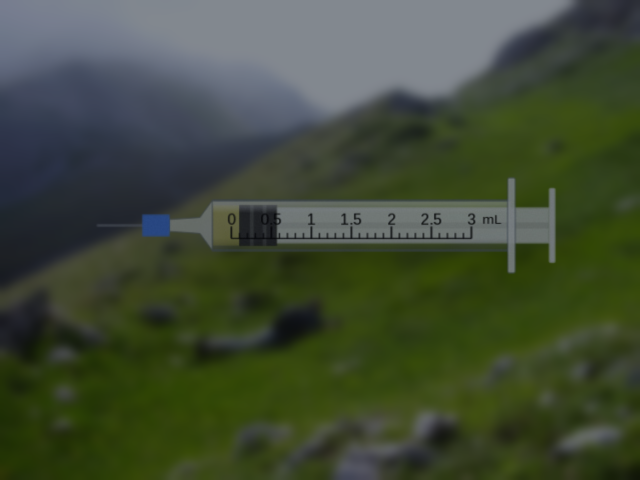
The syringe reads 0.1; mL
